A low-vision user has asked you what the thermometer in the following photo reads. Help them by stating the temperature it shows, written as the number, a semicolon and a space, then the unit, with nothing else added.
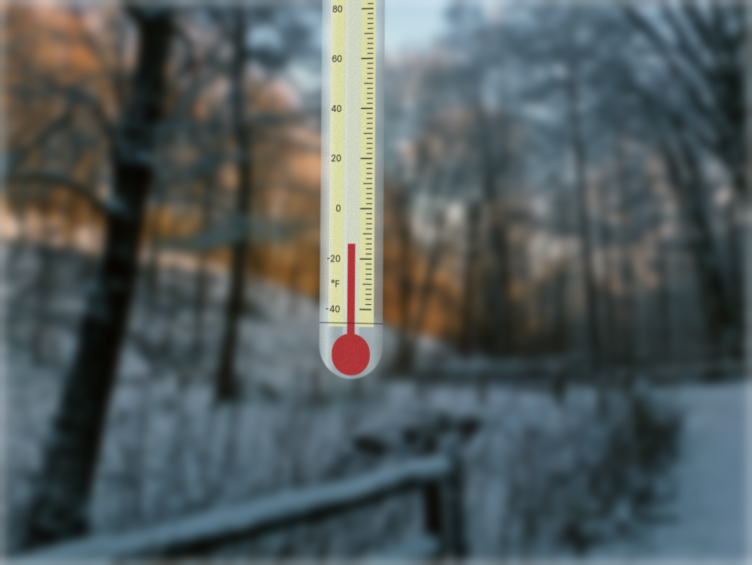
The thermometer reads -14; °F
